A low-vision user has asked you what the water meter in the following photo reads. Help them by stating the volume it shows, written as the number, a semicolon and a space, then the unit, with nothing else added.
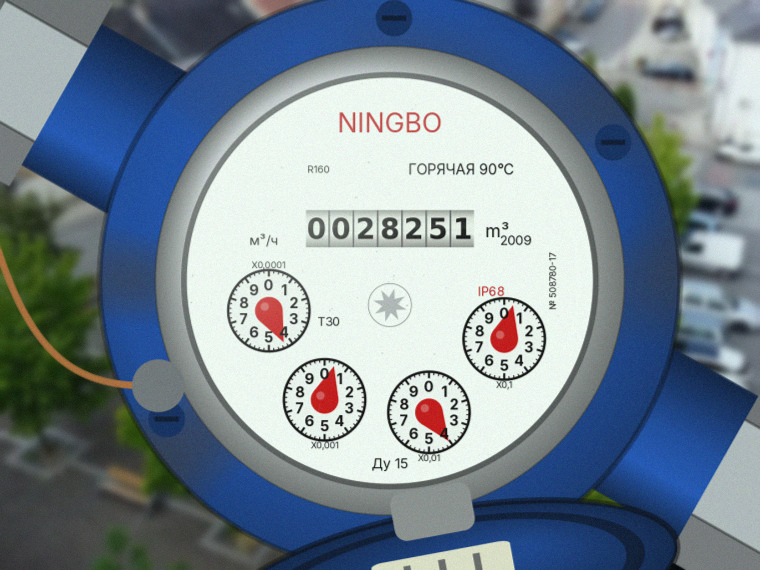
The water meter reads 28251.0404; m³
